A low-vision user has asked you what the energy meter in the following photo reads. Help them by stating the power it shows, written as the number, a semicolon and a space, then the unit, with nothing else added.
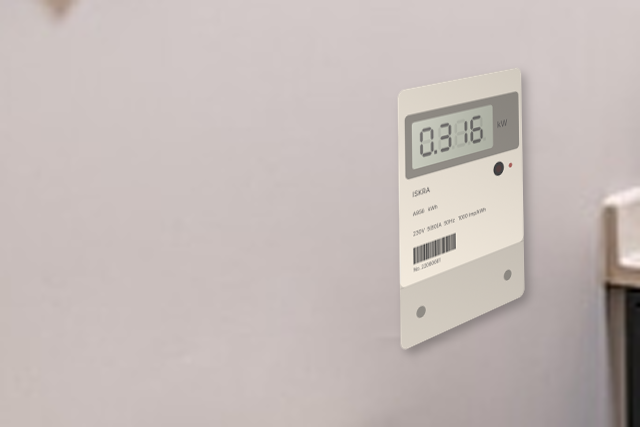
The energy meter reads 0.316; kW
